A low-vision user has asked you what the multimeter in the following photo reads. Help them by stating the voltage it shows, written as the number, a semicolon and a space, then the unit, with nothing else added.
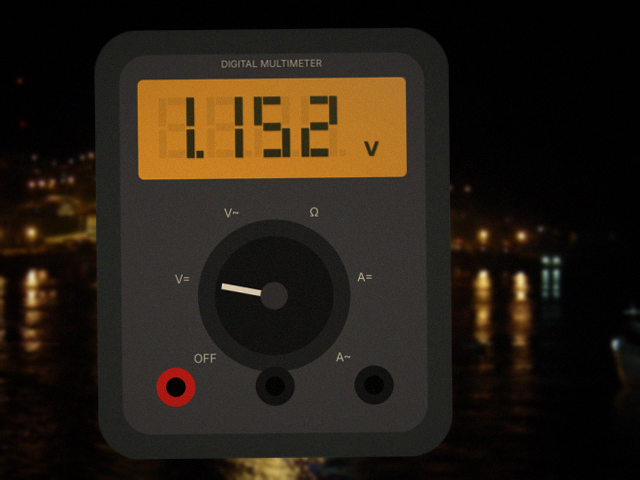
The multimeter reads 1.152; V
